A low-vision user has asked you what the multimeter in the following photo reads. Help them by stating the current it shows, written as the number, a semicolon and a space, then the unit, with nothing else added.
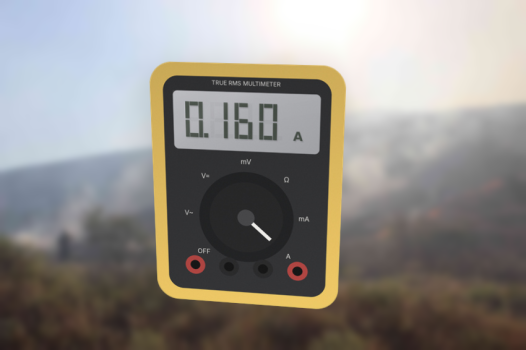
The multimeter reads 0.160; A
